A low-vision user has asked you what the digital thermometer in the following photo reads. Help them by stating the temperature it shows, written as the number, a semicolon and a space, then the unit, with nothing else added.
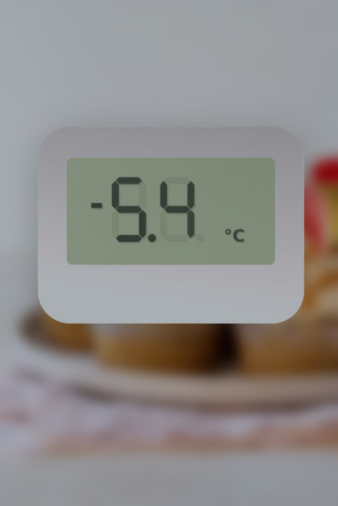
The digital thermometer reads -5.4; °C
